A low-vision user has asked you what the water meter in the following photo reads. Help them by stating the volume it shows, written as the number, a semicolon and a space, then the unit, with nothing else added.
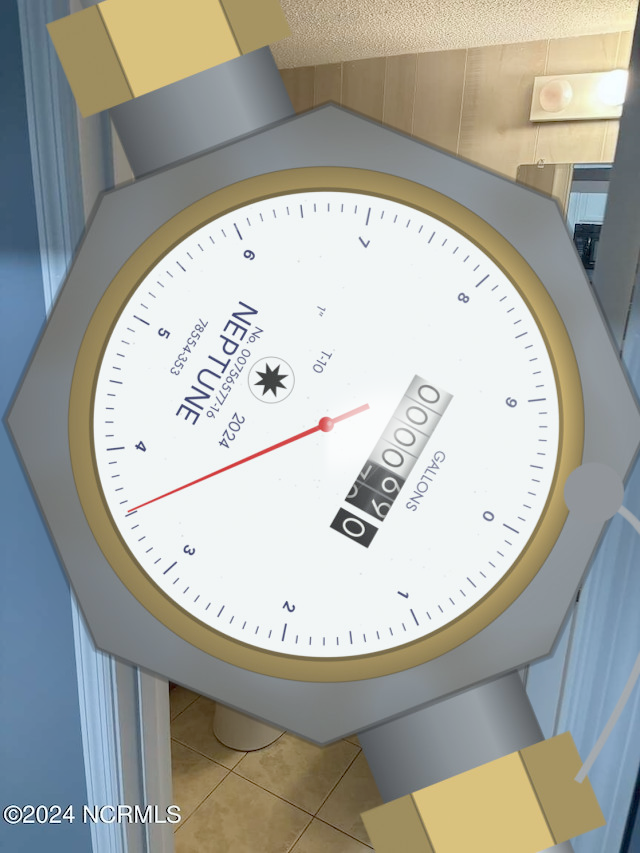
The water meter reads 693.5; gal
